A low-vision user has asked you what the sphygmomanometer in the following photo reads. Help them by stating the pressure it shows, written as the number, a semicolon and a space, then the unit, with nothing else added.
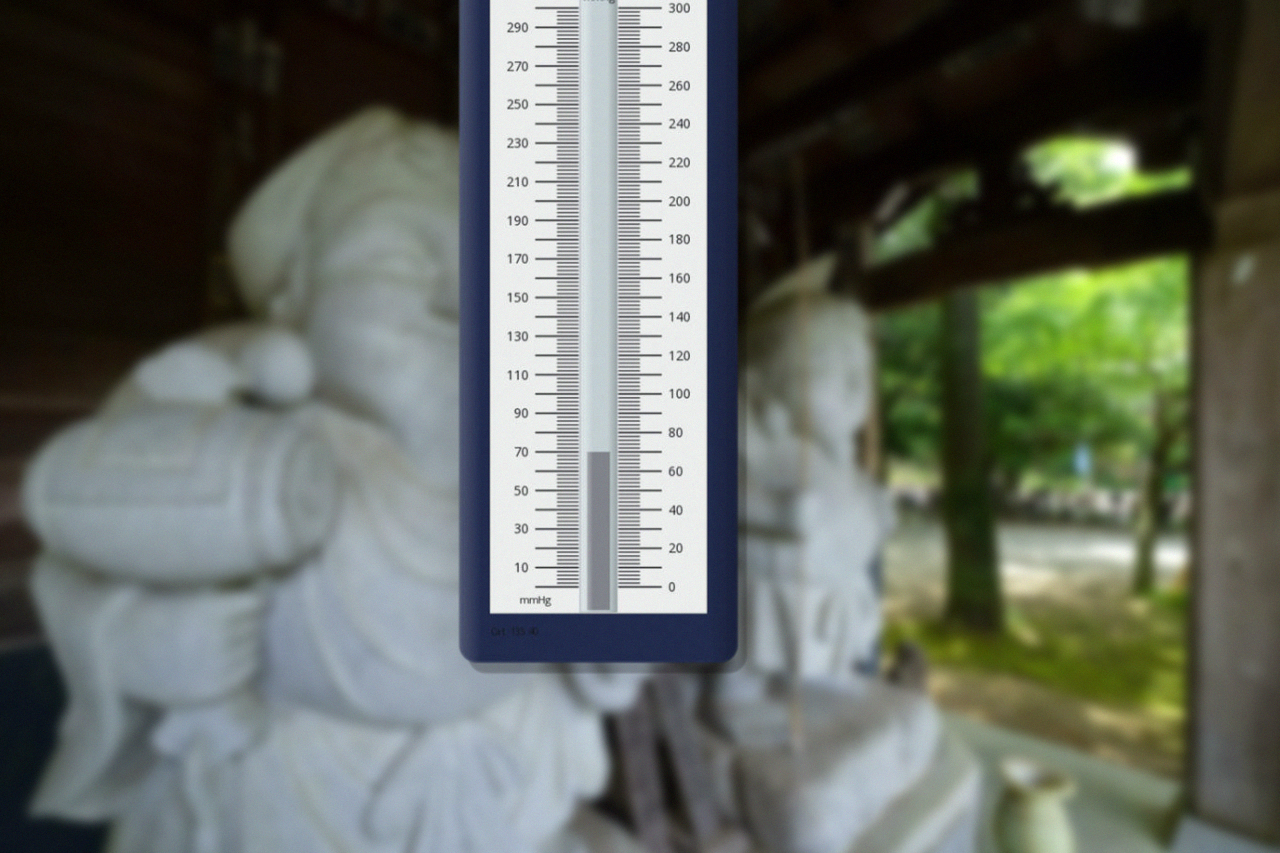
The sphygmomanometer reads 70; mmHg
